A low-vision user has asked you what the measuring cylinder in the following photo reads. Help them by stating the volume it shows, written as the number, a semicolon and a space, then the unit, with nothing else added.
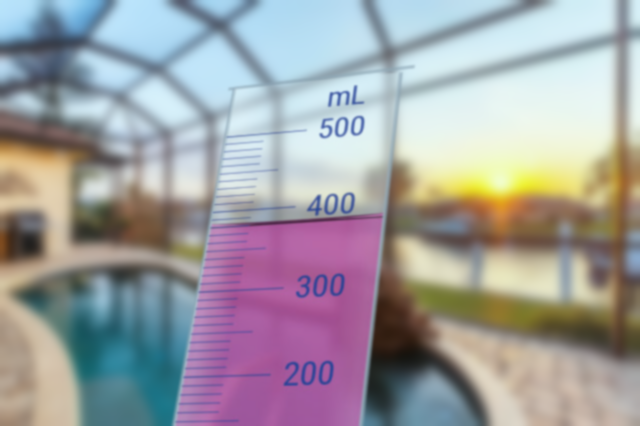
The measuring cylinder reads 380; mL
